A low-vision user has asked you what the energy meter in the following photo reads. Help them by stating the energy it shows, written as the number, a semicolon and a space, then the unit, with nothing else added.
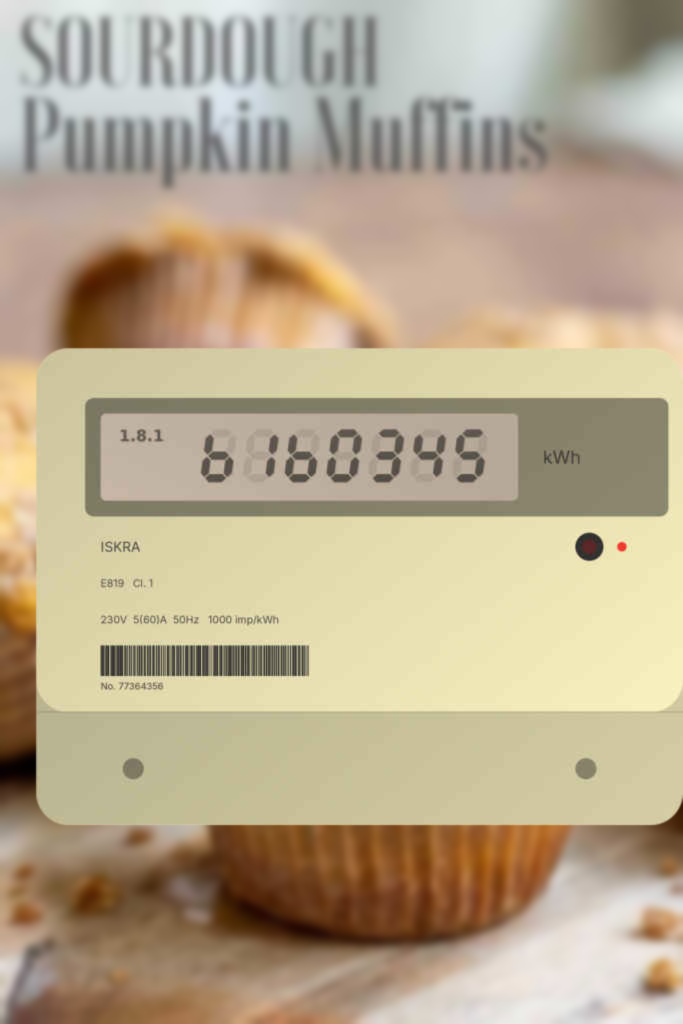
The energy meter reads 6160345; kWh
